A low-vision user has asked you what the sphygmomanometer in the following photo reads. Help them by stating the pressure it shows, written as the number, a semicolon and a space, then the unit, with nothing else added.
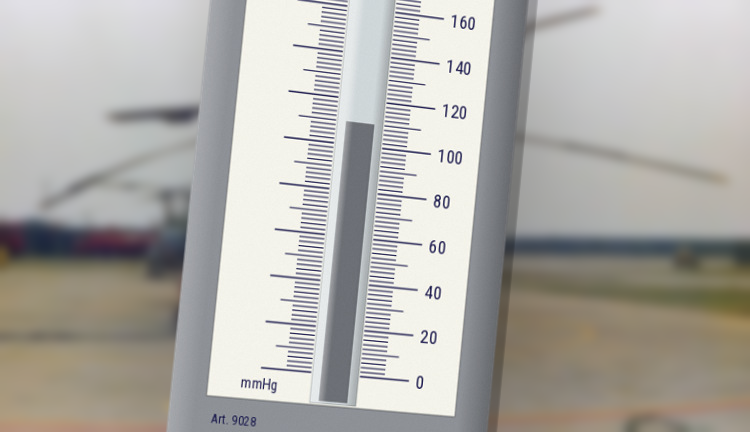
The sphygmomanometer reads 110; mmHg
